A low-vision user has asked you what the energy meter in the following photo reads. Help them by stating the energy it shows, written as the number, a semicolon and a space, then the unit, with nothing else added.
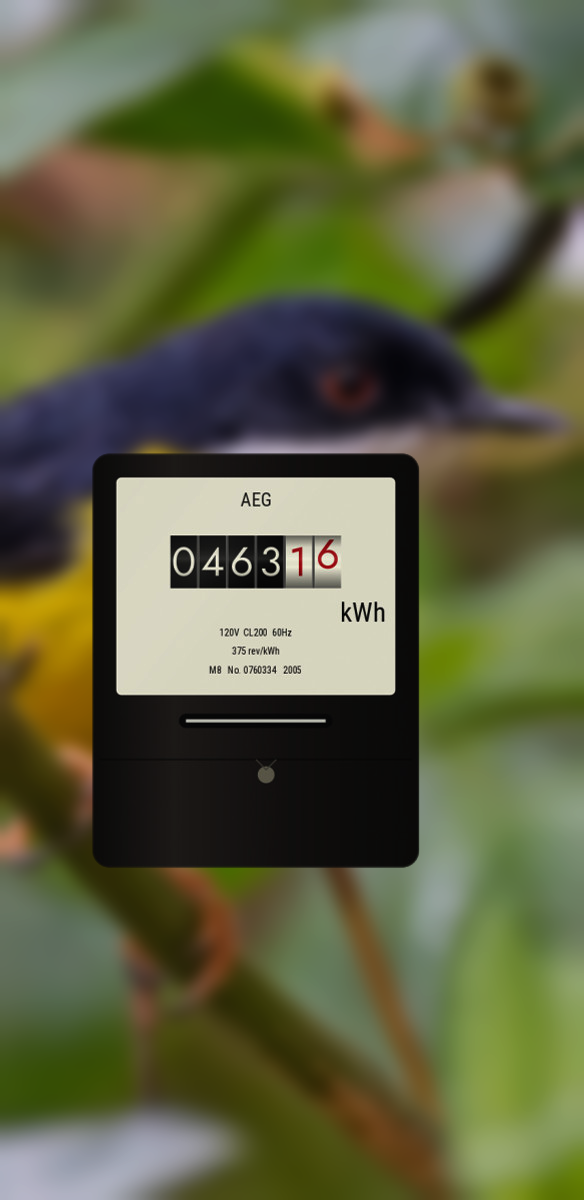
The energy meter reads 463.16; kWh
